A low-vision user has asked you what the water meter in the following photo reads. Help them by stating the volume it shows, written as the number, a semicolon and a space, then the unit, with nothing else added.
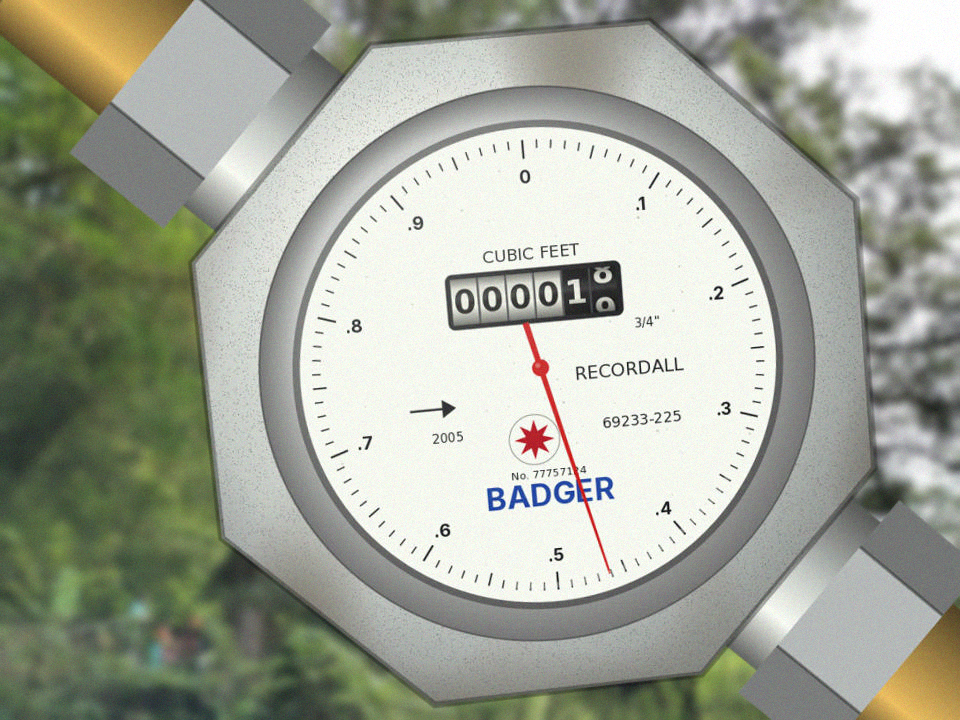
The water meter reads 18.46; ft³
